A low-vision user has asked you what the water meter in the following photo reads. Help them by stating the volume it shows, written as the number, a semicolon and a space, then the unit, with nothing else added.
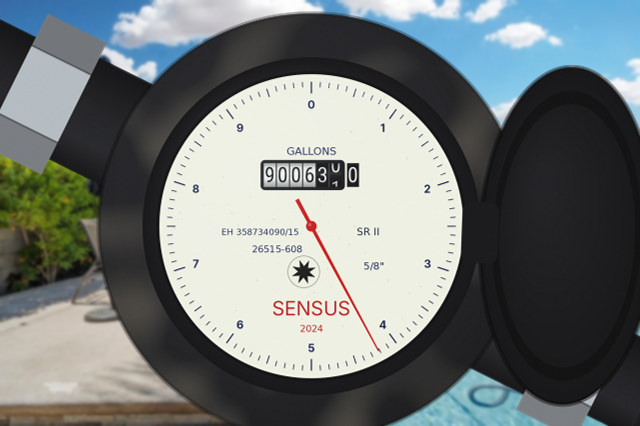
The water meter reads 9006304.2; gal
